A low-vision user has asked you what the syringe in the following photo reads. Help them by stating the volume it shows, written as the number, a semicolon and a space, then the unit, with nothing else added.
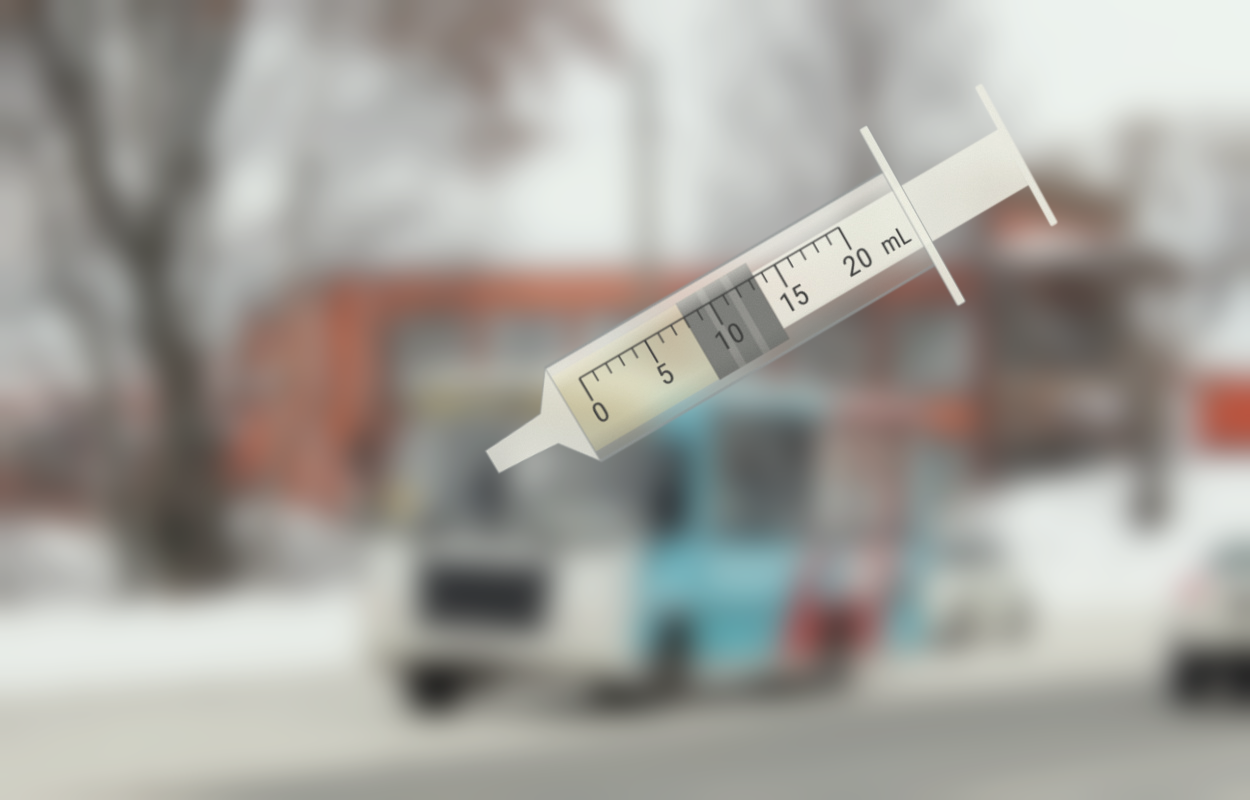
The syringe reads 8; mL
